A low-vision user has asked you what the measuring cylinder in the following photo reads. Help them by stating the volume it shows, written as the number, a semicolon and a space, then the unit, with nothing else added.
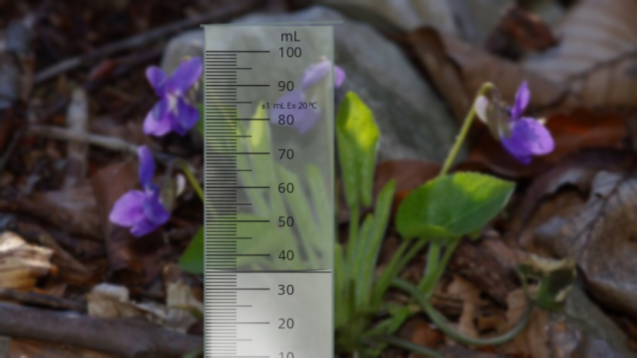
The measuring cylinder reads 35; mL
